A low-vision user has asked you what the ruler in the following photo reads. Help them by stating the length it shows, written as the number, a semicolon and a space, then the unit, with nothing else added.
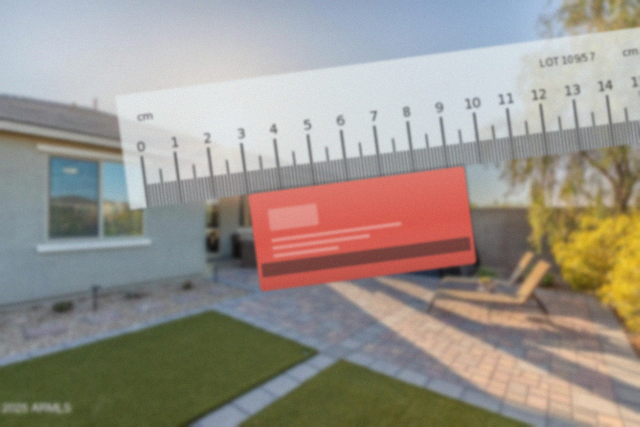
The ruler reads 6.5; cm
